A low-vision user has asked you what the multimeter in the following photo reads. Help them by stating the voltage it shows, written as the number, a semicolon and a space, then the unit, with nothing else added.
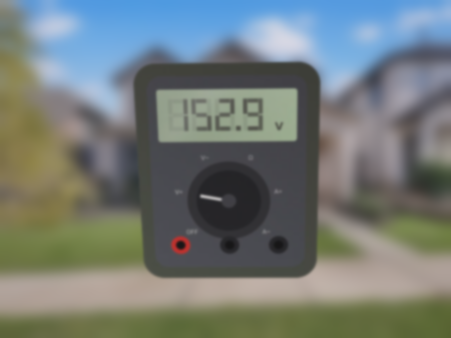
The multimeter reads 152.9; V
